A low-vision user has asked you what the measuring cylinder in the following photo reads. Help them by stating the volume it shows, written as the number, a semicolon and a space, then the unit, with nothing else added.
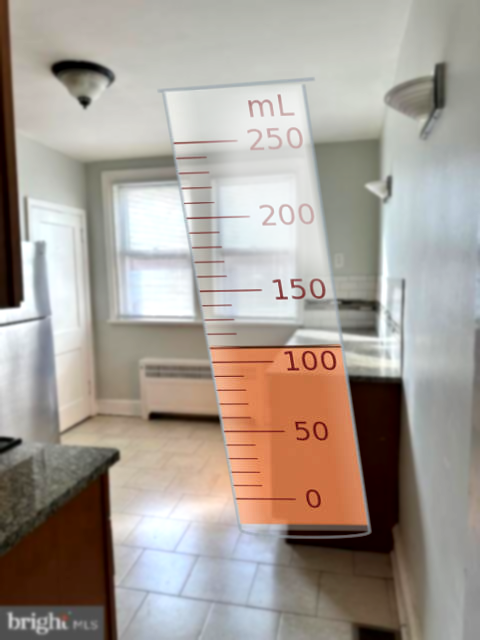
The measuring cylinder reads 110; mL
